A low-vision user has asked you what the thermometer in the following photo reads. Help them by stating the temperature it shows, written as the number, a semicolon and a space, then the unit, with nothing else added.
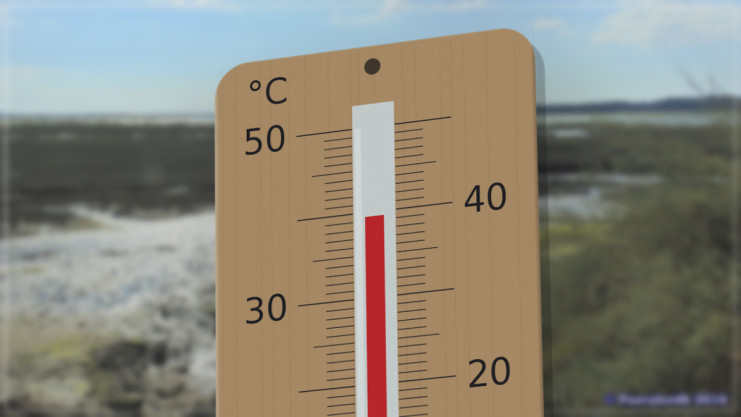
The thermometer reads 39.5; °C
